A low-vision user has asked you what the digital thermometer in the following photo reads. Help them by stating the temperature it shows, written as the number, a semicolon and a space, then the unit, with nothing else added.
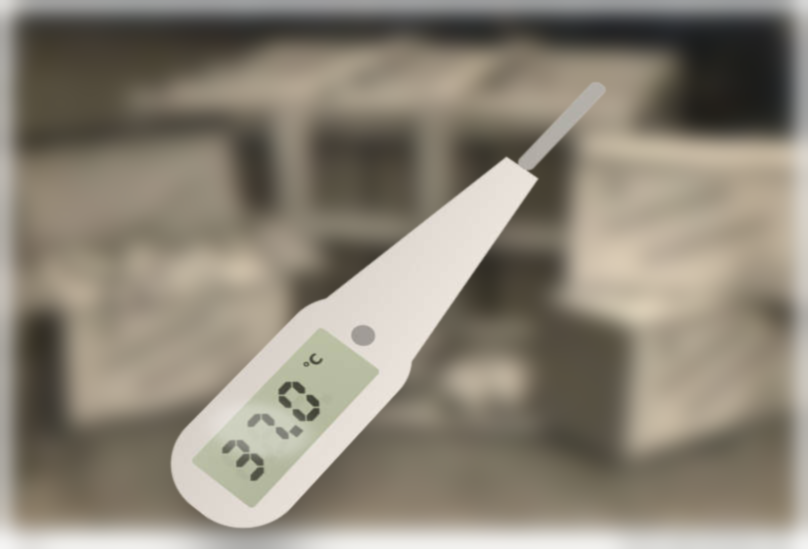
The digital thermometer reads 37.0; °C
